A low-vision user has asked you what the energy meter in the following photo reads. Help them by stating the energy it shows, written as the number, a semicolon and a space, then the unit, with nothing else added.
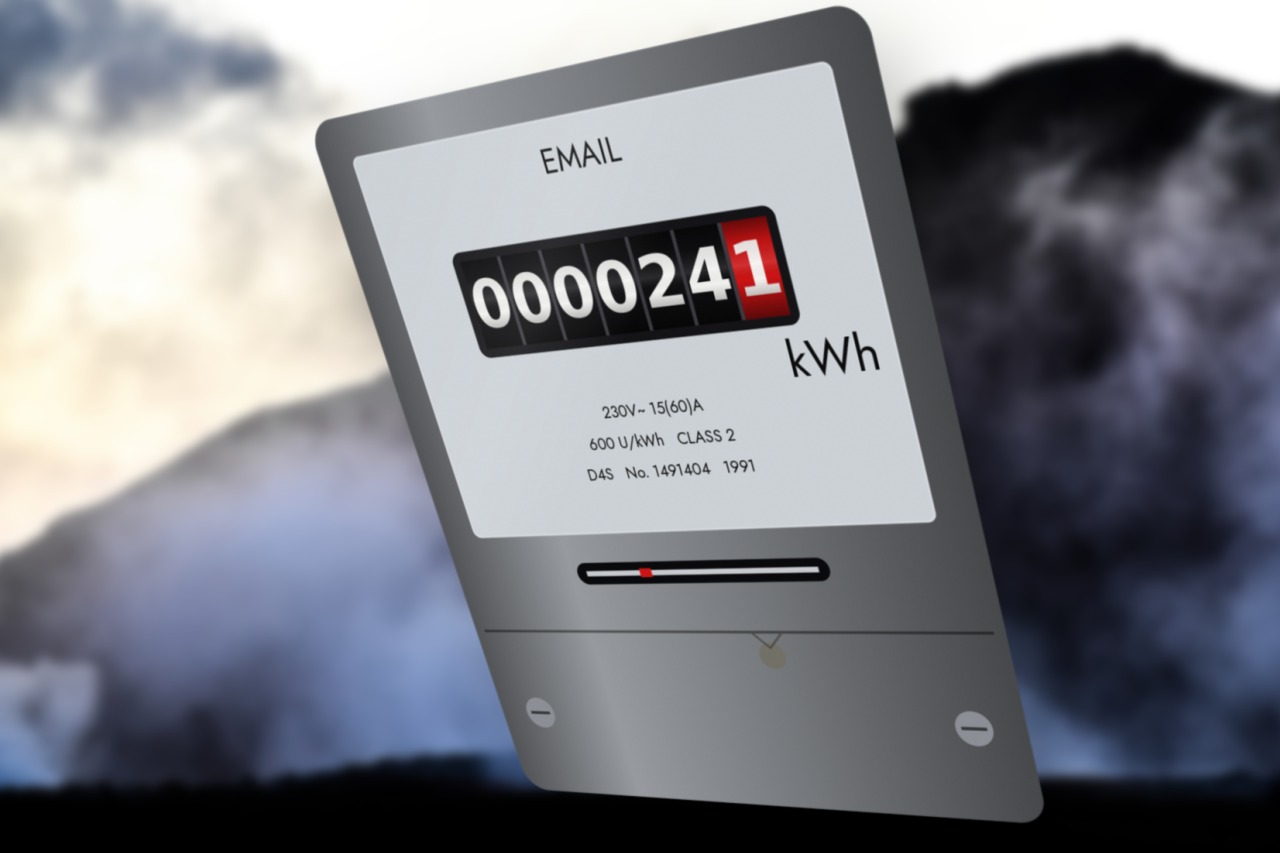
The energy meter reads 24.1; kWh
